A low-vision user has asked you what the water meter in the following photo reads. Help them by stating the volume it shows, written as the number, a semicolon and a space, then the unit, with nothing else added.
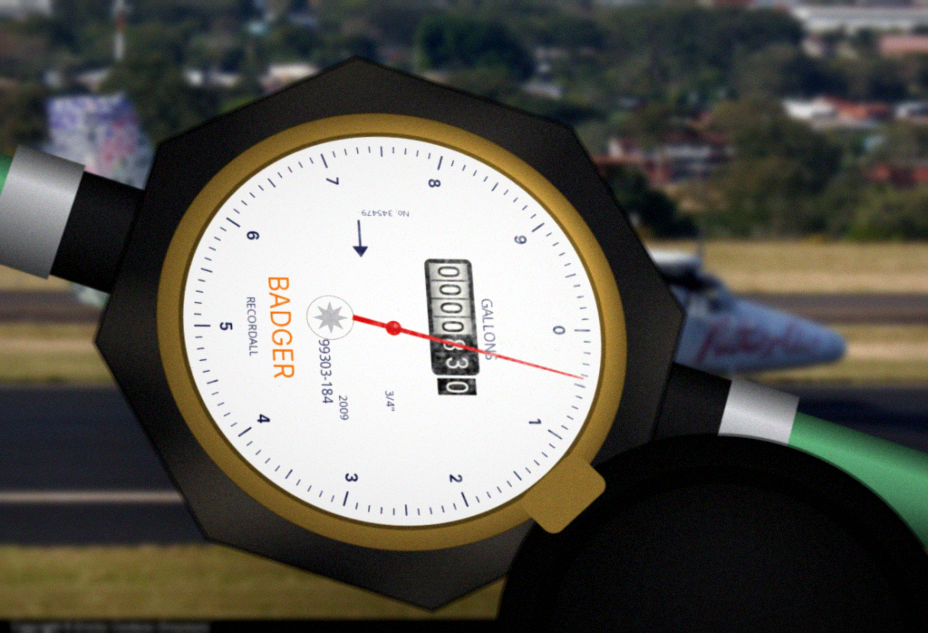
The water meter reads 830.4; gal
